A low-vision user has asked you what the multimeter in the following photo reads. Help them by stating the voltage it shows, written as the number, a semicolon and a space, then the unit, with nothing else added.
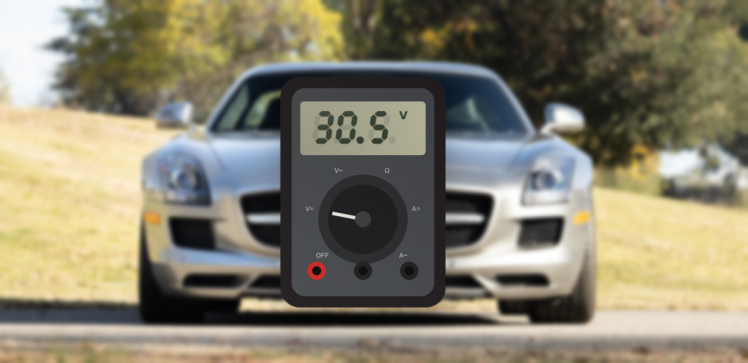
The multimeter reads 30.5; V
